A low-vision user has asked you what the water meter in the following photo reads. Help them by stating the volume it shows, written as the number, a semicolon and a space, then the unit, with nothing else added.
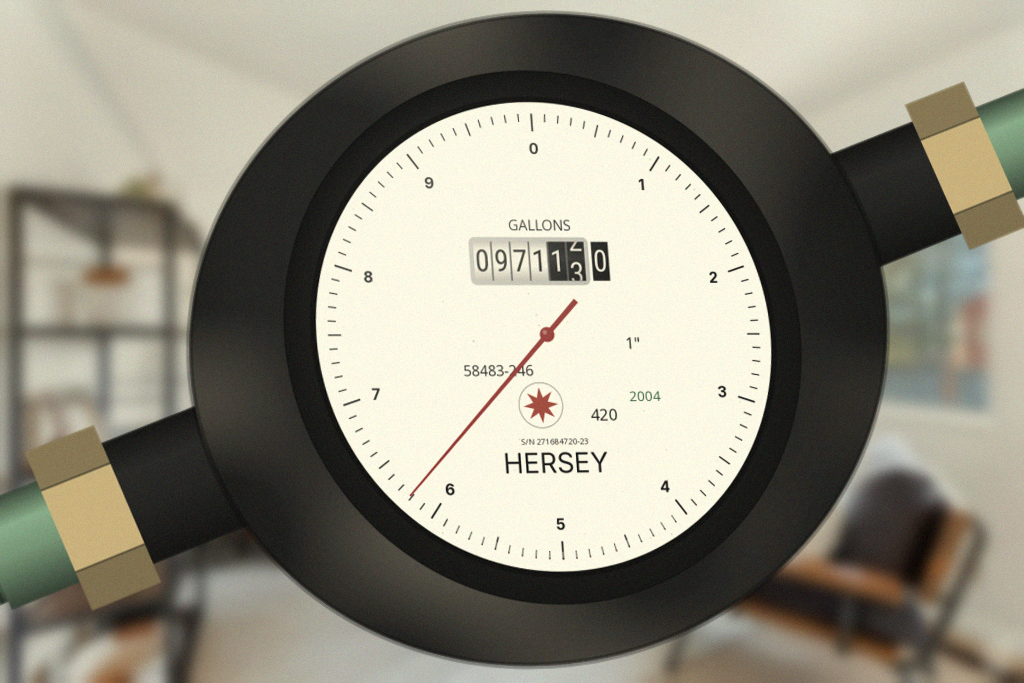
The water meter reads 971126.2; gal
